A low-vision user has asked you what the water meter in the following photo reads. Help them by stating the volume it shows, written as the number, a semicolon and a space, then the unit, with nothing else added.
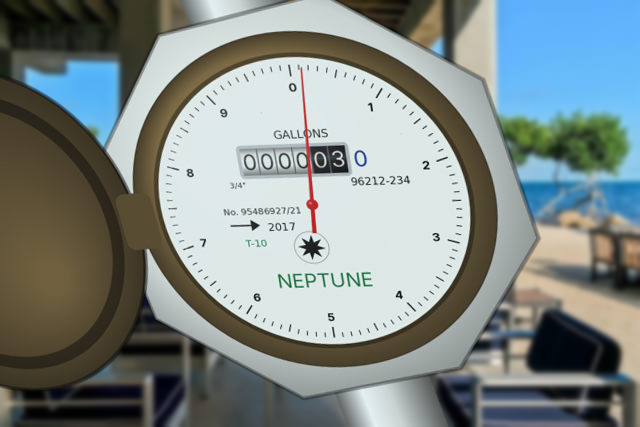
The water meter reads 30.1; gal
